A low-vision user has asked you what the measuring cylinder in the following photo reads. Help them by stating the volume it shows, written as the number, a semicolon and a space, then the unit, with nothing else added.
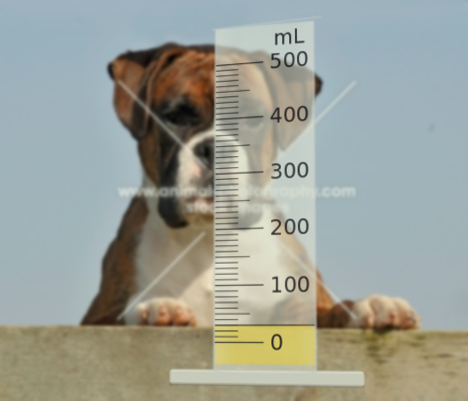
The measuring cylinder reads 30; mL
